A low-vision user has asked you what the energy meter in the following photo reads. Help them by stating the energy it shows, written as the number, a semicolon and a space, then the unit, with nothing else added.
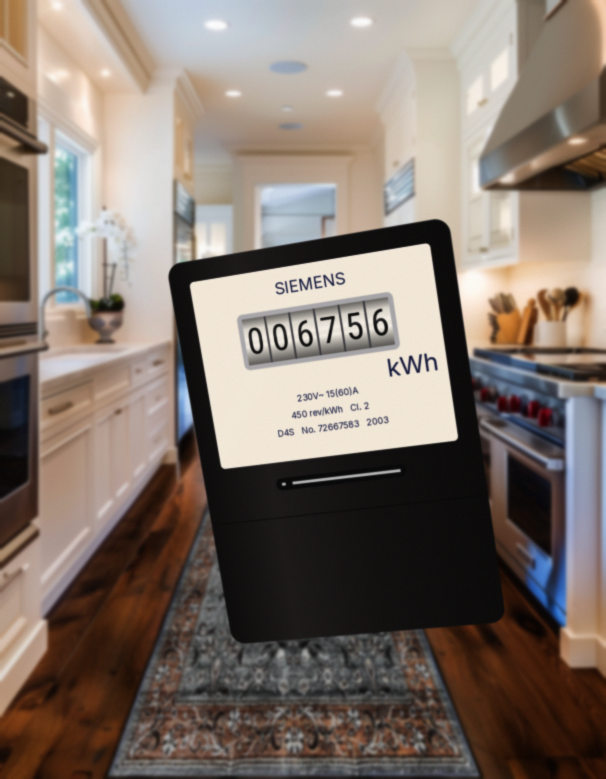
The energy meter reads 6756; kWh
